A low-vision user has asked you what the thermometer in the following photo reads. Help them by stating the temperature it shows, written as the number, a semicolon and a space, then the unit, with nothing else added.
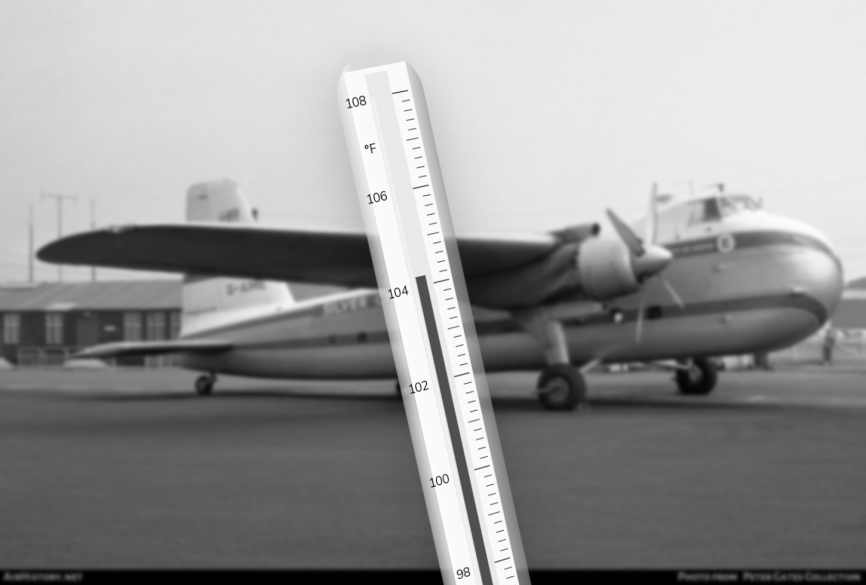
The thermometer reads 104.2; °F
